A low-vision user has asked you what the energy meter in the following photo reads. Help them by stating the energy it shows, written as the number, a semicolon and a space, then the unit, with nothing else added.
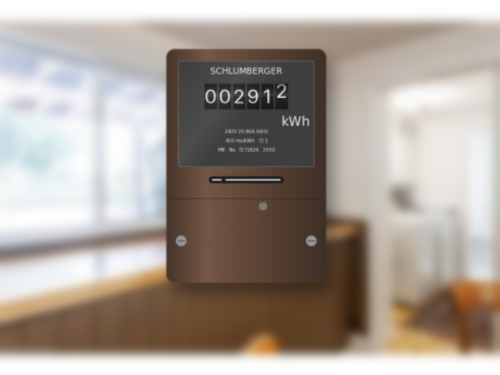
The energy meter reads 2912; kWh
